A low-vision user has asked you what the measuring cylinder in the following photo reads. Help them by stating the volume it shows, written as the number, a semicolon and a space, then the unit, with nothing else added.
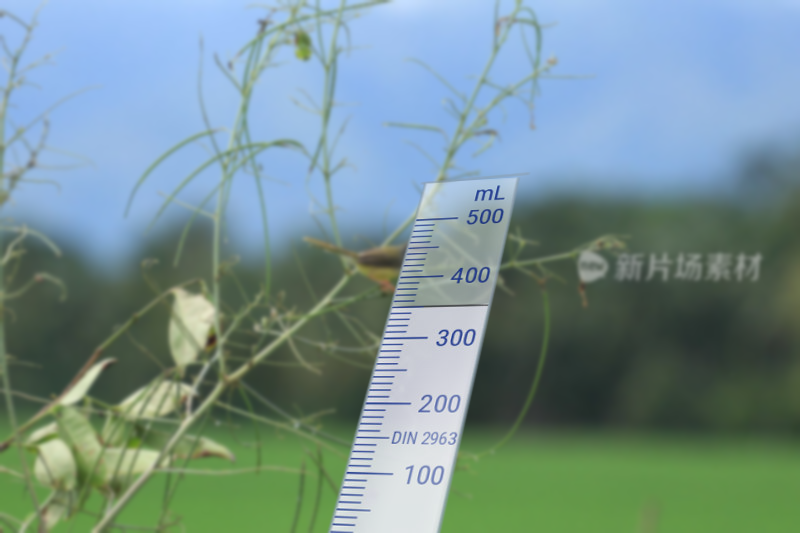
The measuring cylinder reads 350; mL
